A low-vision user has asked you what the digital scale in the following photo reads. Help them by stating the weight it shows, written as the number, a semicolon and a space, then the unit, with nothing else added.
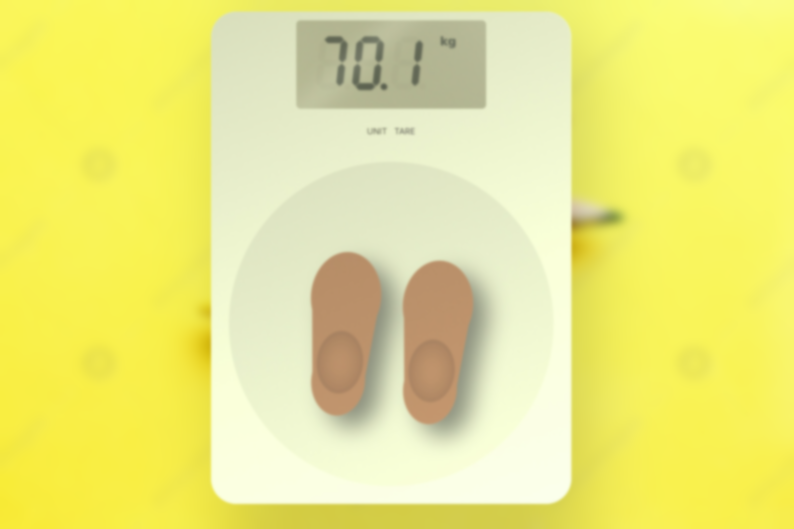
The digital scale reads 70.1; kg
